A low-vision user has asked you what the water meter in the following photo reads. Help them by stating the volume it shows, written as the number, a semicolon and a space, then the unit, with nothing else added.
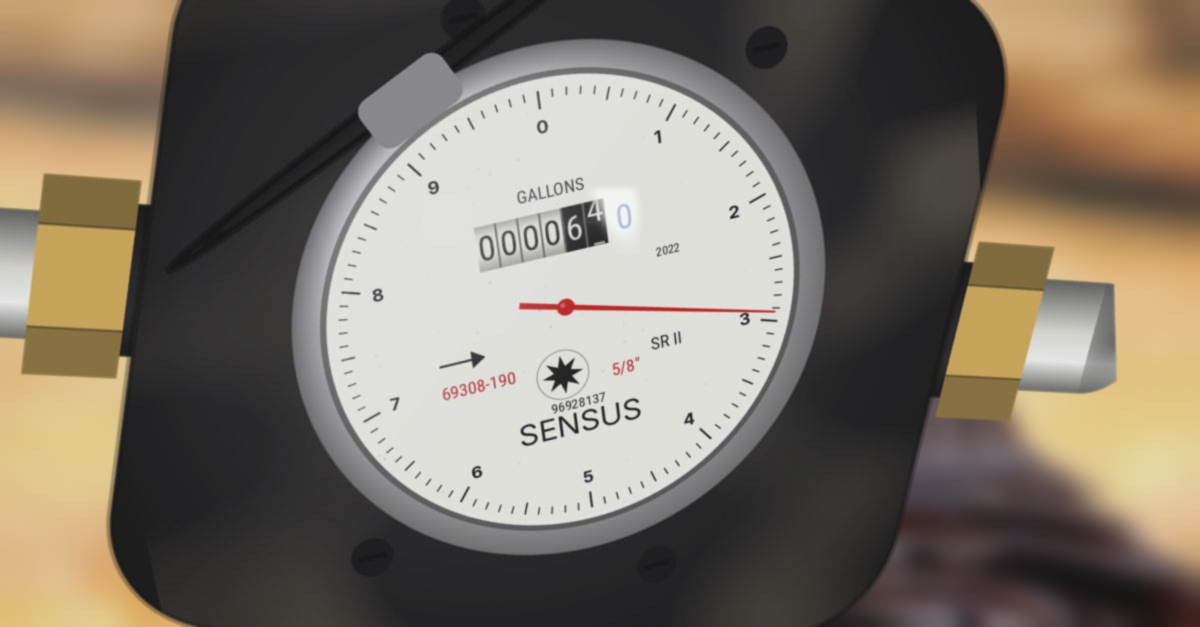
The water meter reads 642.9; gal
